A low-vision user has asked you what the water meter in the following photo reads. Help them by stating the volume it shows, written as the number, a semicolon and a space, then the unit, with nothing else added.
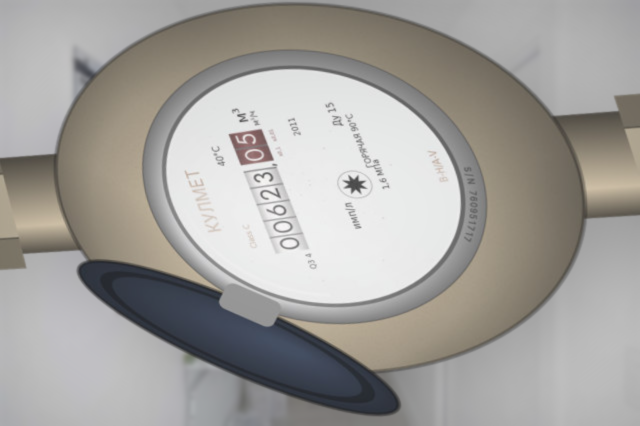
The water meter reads 623.05; m³
